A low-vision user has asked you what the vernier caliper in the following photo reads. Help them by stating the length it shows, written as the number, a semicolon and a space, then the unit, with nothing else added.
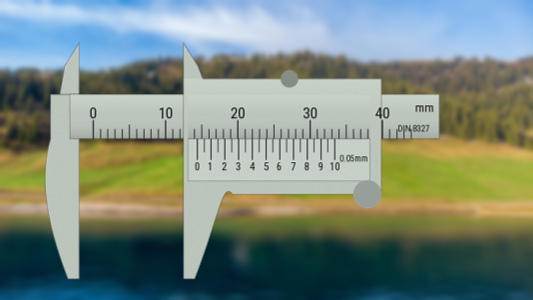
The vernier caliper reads 14.4; mm
